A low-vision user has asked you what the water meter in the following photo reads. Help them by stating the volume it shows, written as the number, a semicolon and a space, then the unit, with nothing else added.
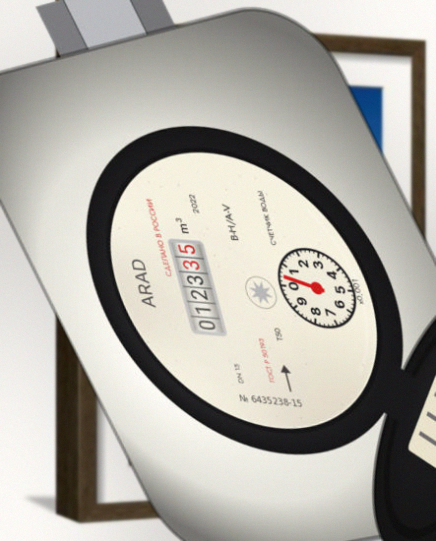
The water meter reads 123.350; m³
